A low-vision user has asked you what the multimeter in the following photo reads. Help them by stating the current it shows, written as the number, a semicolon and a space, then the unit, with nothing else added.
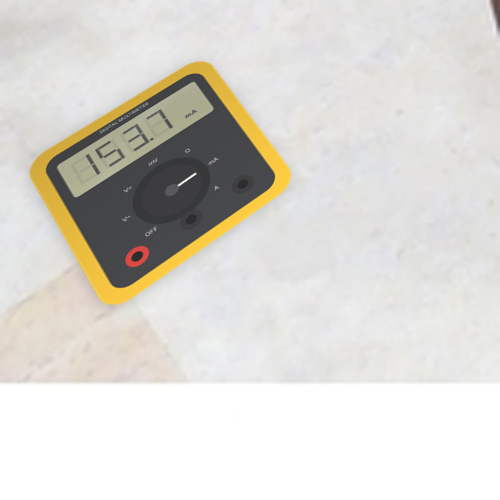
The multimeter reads 153.7; mA
